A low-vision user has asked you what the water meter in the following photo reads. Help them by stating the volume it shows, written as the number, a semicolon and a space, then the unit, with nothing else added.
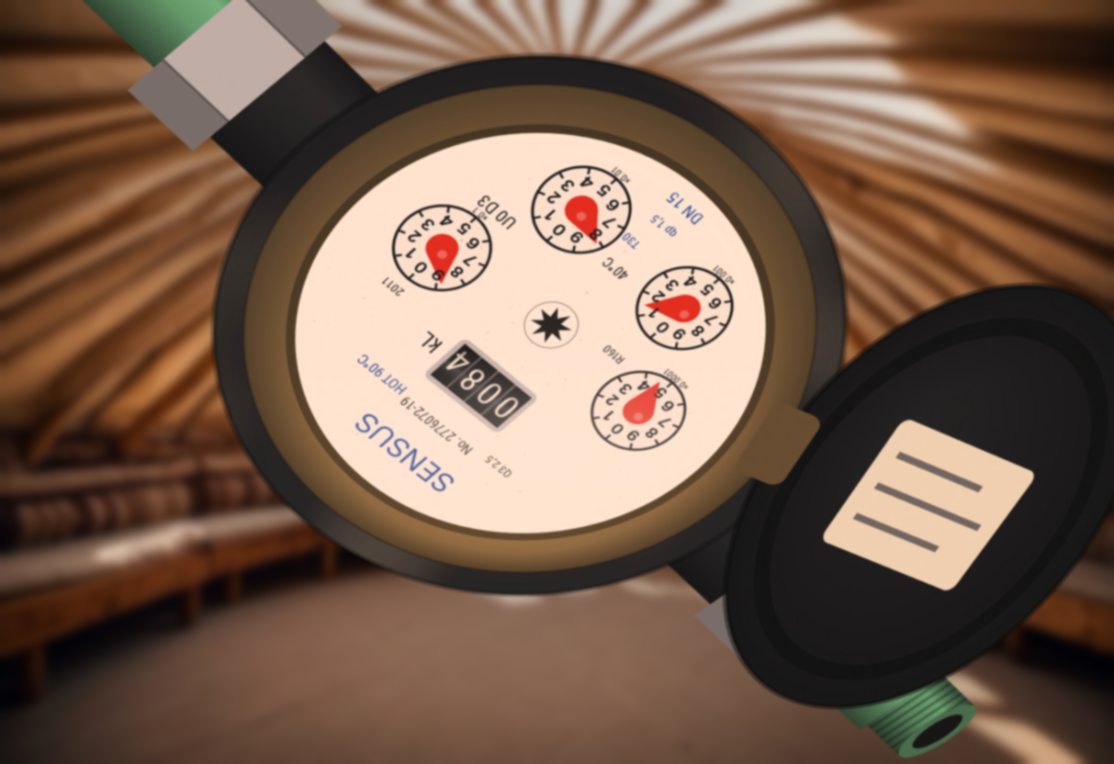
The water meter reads 83.8814; kL
